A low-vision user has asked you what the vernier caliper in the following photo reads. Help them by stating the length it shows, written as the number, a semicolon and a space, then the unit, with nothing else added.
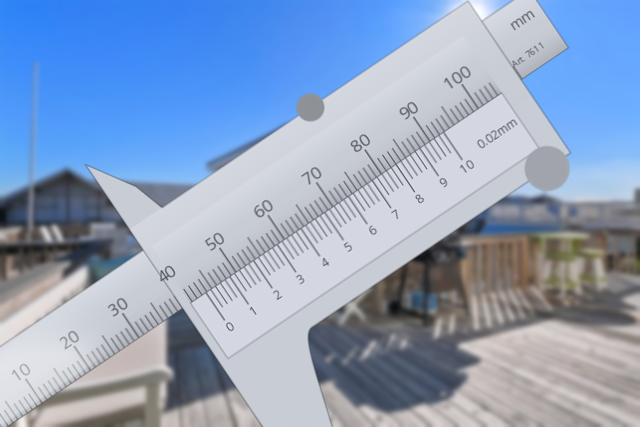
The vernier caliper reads 43.8; mm
